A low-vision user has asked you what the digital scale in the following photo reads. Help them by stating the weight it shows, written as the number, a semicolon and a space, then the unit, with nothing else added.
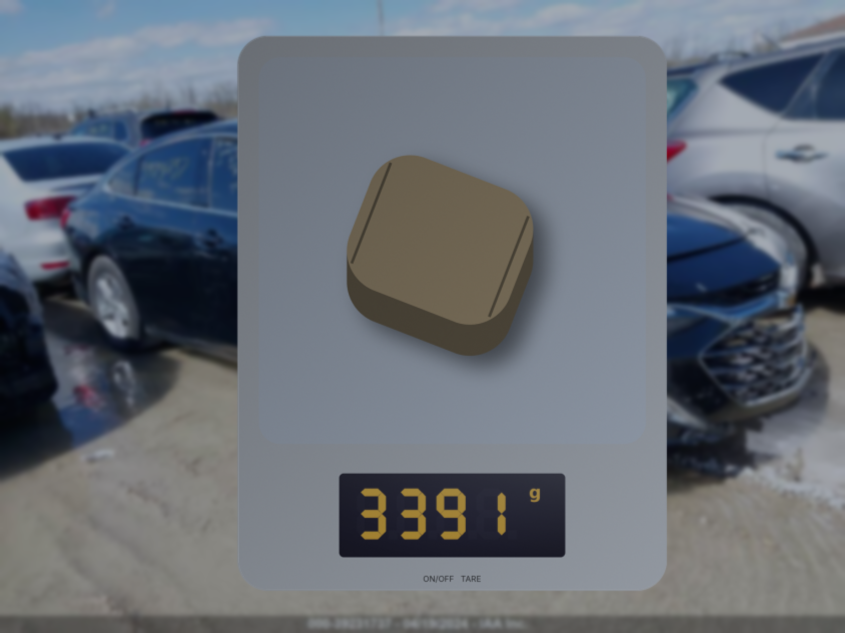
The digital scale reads 3391; g
